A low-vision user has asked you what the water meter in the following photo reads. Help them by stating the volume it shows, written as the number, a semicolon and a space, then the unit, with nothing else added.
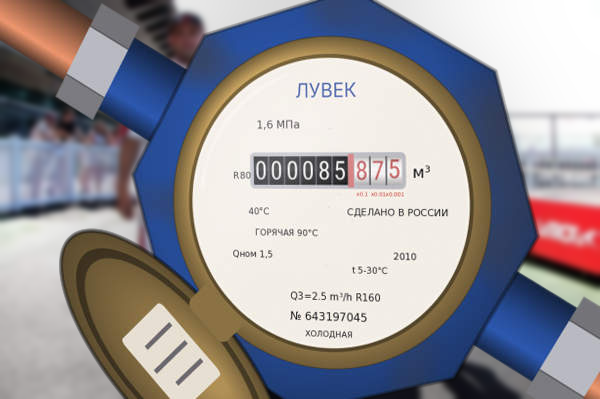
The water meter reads 85.875; m³
